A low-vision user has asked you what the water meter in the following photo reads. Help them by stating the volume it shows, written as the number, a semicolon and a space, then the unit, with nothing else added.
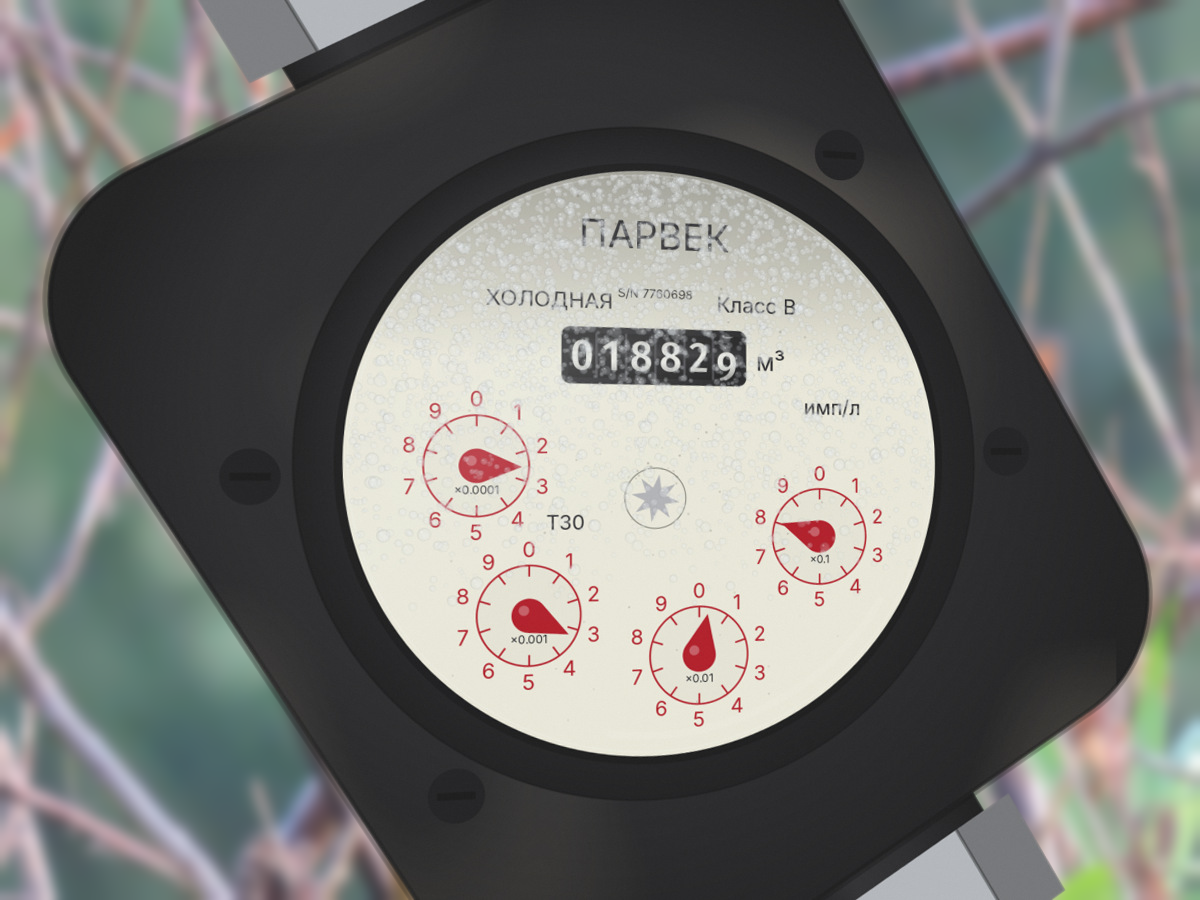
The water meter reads 18828.8032; m³
